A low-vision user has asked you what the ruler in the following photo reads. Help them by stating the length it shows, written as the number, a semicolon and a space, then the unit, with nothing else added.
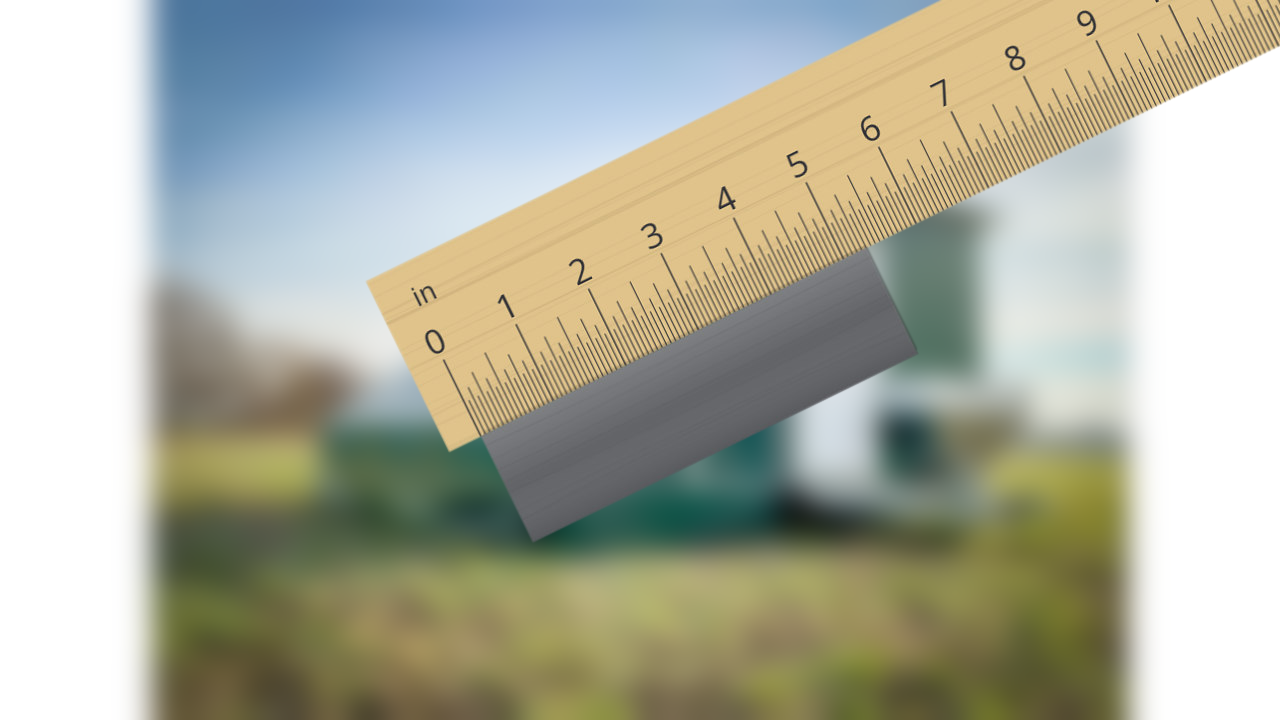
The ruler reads 5.3125; in
